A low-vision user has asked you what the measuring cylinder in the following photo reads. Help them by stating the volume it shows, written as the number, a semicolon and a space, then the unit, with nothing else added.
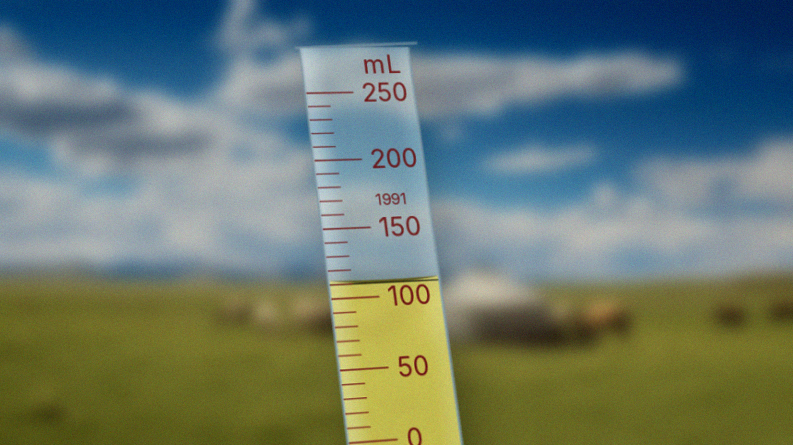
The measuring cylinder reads 110; mL
